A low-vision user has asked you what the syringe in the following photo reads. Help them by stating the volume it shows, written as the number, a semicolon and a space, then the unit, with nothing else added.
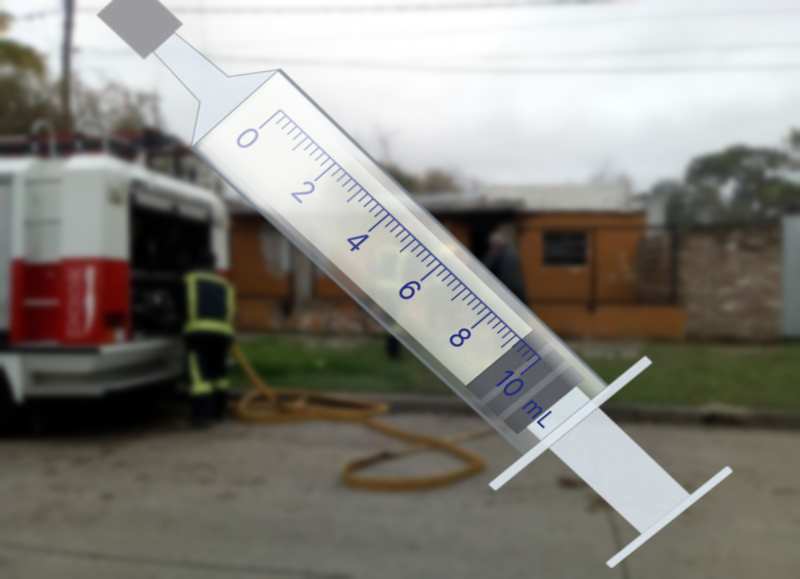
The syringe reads 9.2; mL
